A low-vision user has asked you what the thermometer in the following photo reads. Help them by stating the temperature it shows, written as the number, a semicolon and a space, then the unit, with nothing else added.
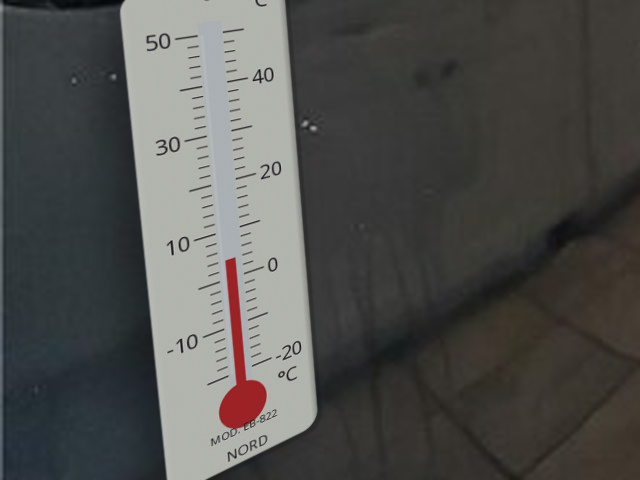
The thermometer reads 4; °C
